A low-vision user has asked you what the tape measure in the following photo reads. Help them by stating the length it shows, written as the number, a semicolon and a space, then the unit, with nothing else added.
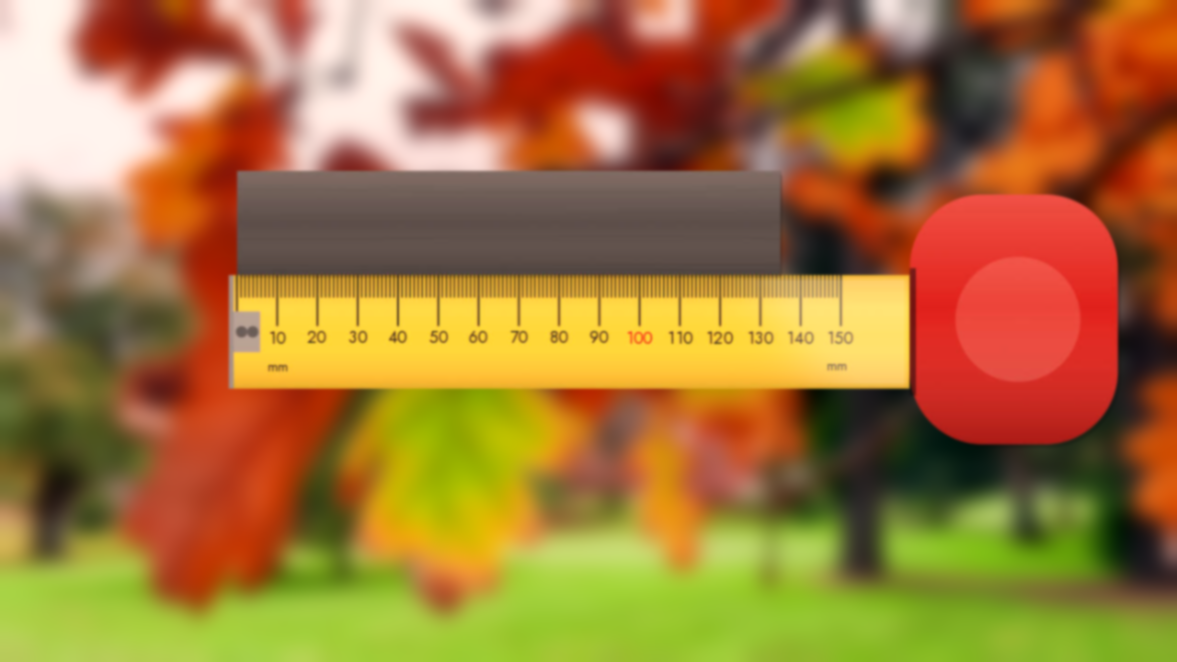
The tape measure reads 135; mm
